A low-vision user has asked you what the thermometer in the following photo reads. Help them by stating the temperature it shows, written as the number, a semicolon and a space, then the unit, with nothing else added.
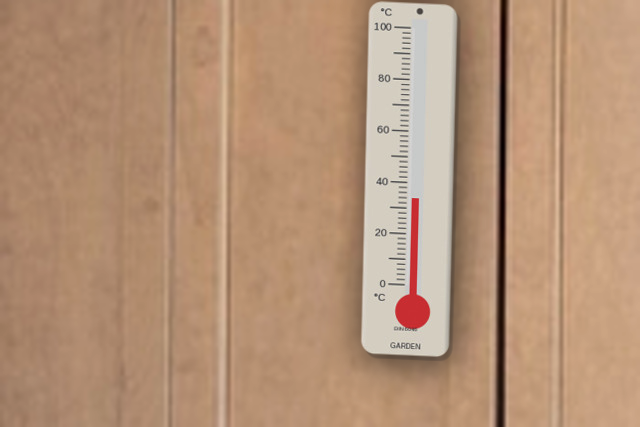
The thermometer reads 34; °C
